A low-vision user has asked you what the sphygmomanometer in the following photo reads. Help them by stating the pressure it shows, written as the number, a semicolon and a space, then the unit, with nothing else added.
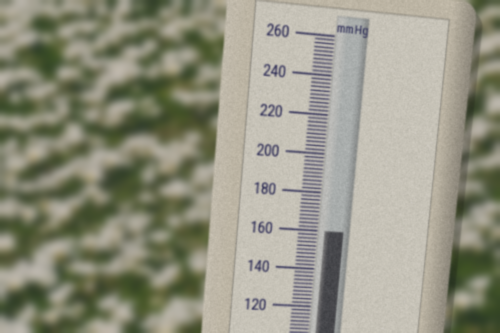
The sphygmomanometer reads 160; mmHg
